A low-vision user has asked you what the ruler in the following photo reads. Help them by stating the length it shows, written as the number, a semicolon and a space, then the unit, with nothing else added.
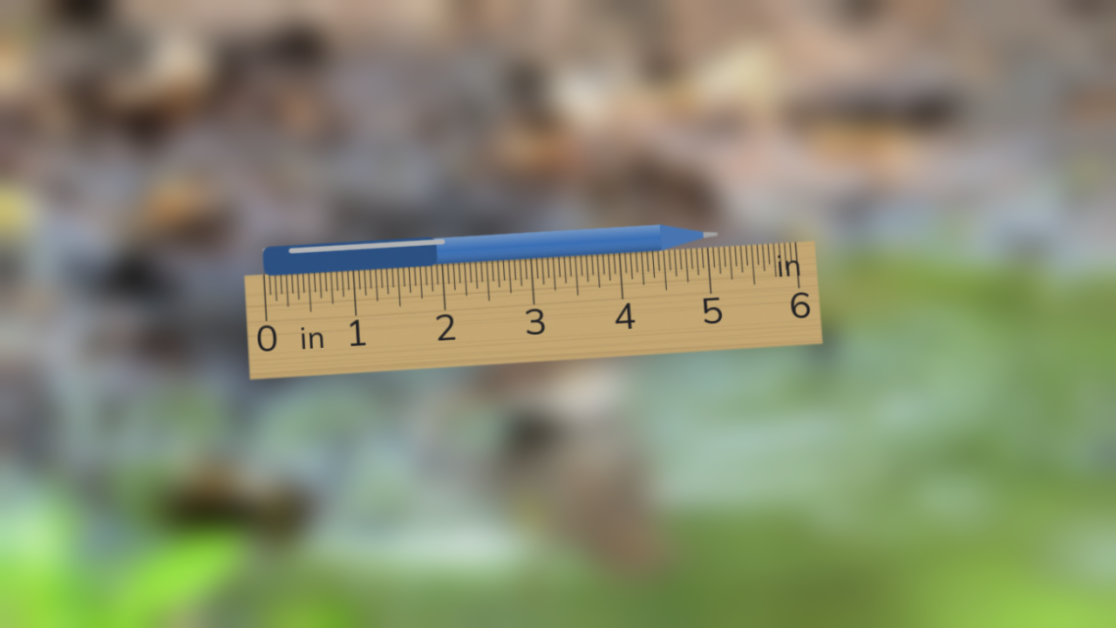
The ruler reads 5.125; in
